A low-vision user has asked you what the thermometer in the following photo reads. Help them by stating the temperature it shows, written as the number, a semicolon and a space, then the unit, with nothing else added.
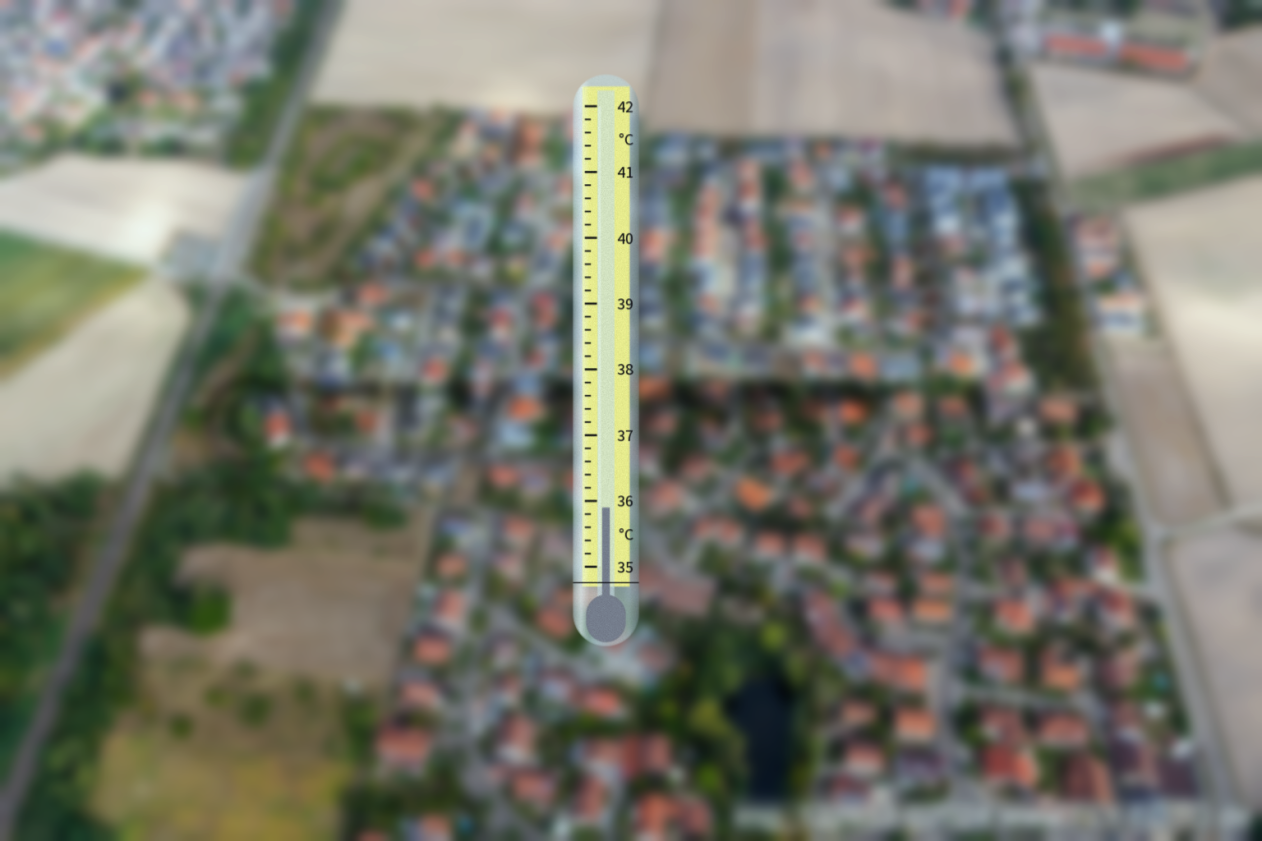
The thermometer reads 35.9; °C
